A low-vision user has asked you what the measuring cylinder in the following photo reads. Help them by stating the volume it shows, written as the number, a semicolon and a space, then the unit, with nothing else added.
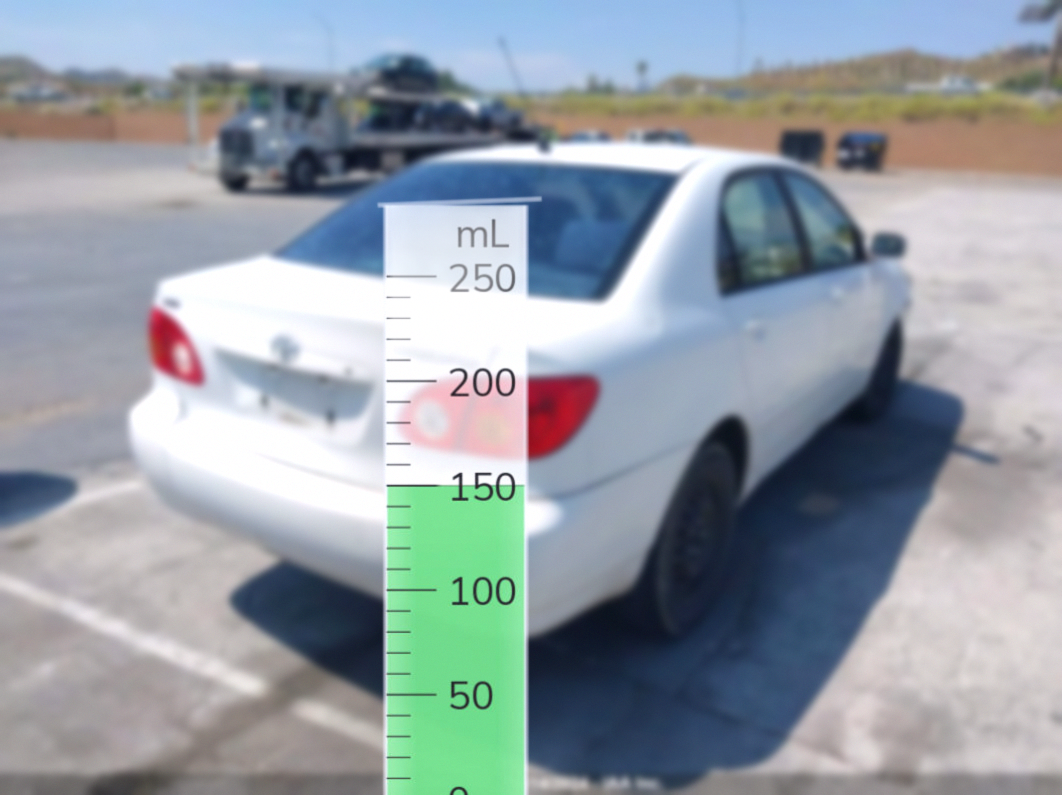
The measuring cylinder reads 150; mL
